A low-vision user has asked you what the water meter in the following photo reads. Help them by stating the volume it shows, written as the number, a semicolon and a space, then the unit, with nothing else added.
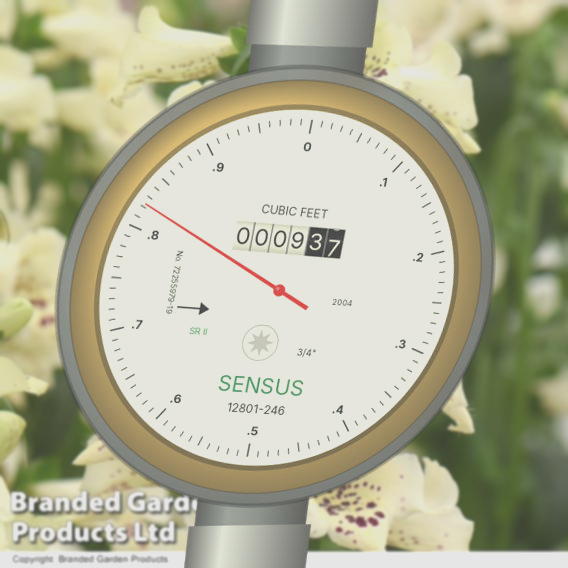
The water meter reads 936.82; ft³
